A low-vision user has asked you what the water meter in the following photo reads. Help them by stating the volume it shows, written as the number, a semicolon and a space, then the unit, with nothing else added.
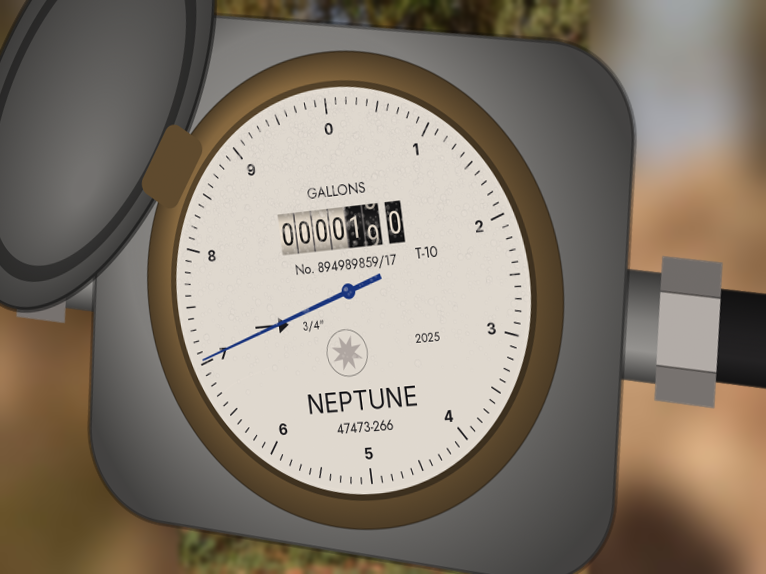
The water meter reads 187.0; gal
